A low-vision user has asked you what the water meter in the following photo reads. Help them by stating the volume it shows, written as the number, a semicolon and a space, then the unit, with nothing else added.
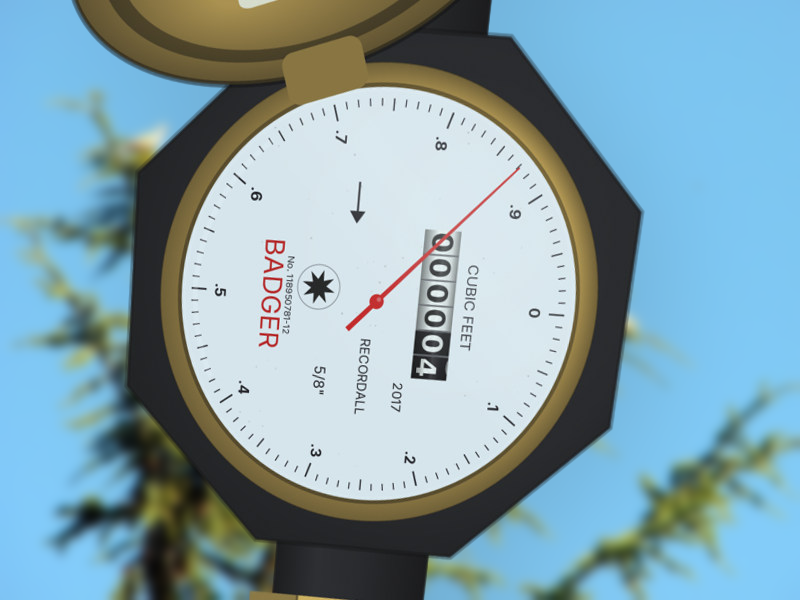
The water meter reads 3.87; ft³
